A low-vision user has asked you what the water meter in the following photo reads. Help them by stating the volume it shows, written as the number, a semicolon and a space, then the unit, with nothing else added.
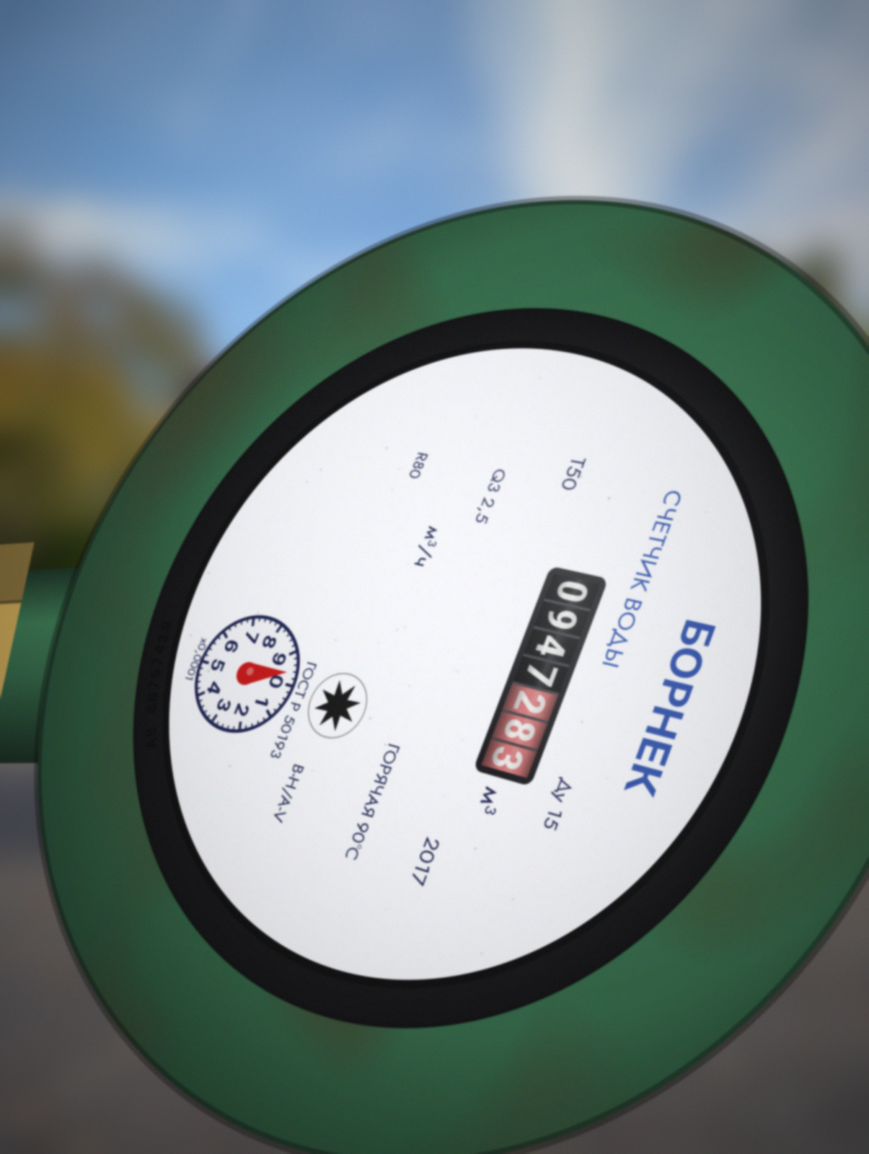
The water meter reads 947.2829; m³
